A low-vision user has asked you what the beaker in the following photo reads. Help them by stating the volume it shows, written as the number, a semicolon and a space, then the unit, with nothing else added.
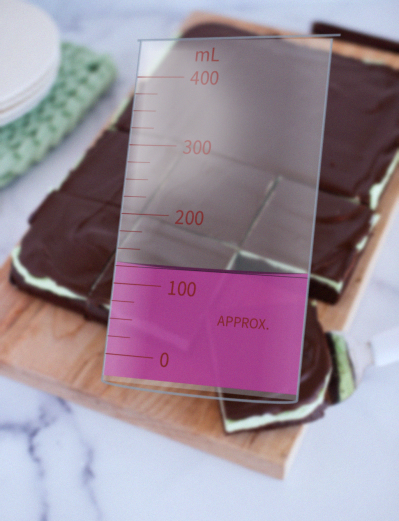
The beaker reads 125; mL
